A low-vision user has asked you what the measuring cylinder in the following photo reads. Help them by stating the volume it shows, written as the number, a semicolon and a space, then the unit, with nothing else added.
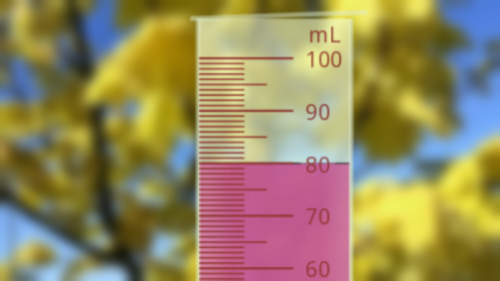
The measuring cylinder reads 80; mL
